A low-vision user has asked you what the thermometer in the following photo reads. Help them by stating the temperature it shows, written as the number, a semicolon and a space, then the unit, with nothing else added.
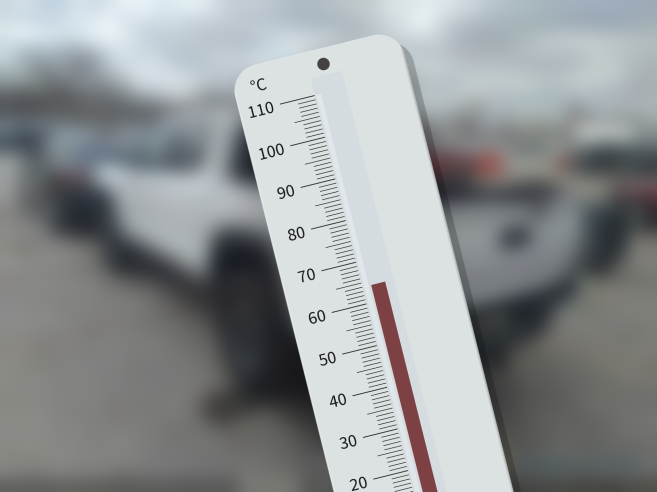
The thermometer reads 64; °C
